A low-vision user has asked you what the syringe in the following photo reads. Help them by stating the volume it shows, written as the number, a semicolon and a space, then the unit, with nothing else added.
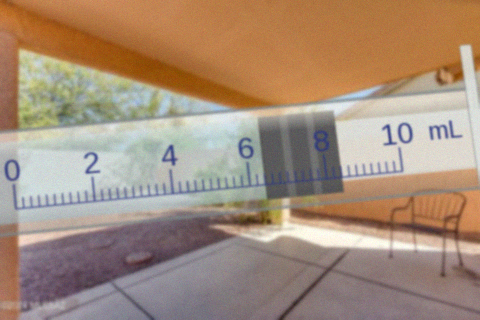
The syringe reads 6.4; mL
